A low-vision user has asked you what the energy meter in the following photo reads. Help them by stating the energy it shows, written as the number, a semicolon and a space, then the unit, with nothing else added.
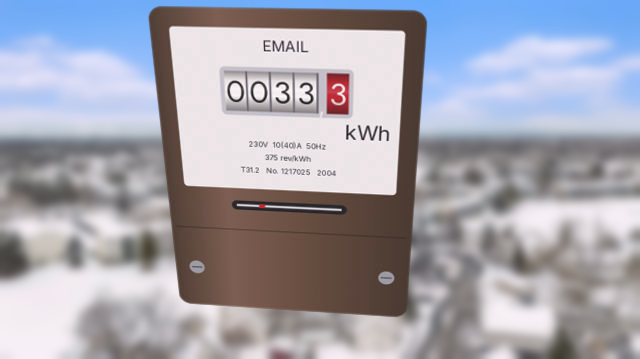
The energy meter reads 33.3; kWh
